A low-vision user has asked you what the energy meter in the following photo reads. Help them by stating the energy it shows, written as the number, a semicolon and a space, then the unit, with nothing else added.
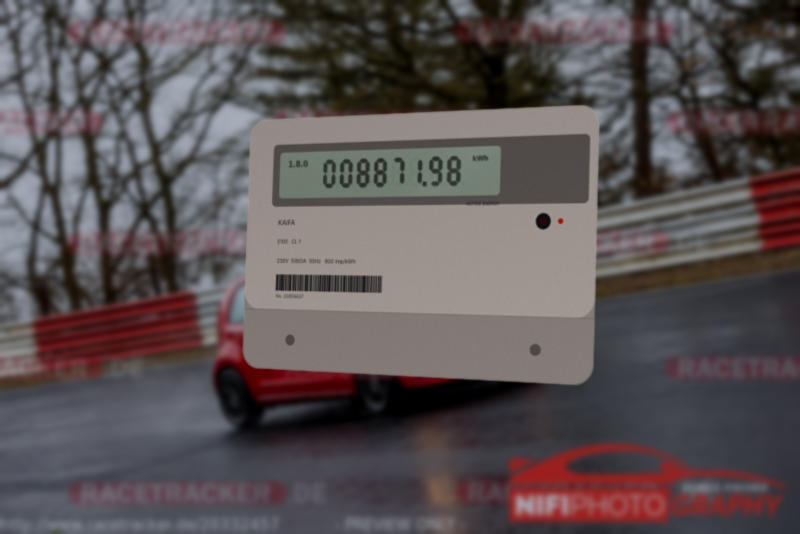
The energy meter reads 8871.98; kWh
